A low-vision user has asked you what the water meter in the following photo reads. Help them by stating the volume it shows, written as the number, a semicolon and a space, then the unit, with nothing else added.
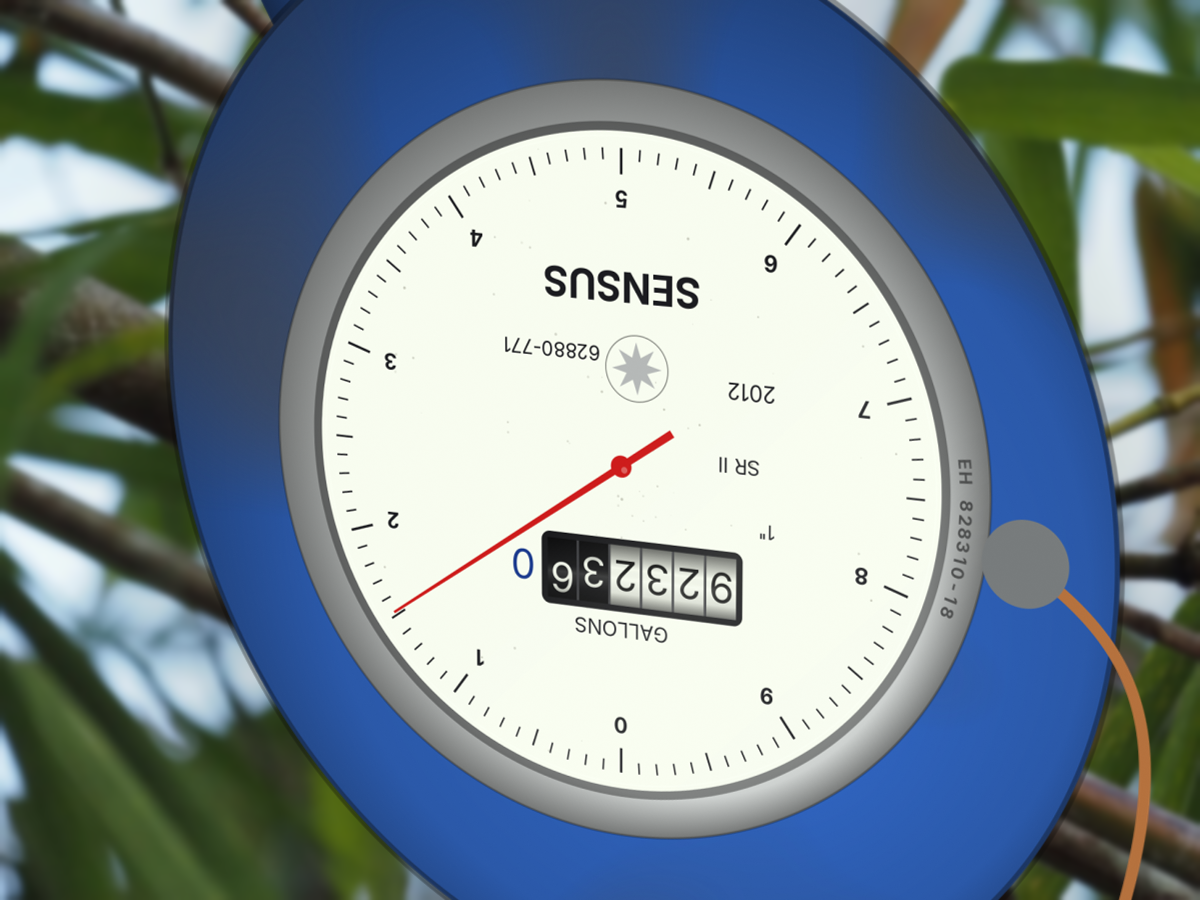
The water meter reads 9232361.5; gal
